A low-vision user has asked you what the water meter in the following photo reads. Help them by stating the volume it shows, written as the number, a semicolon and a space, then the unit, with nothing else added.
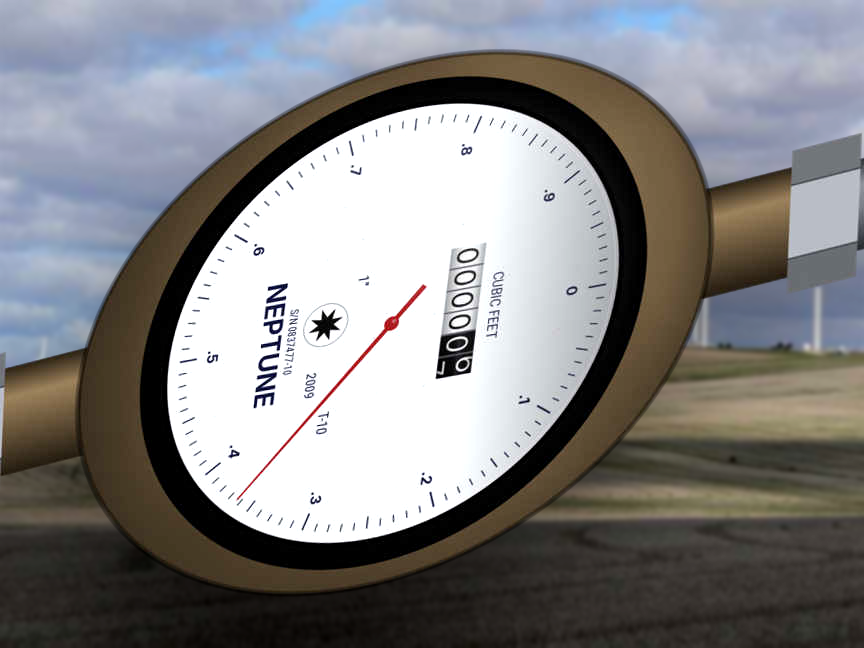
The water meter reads 6.36; ft³
